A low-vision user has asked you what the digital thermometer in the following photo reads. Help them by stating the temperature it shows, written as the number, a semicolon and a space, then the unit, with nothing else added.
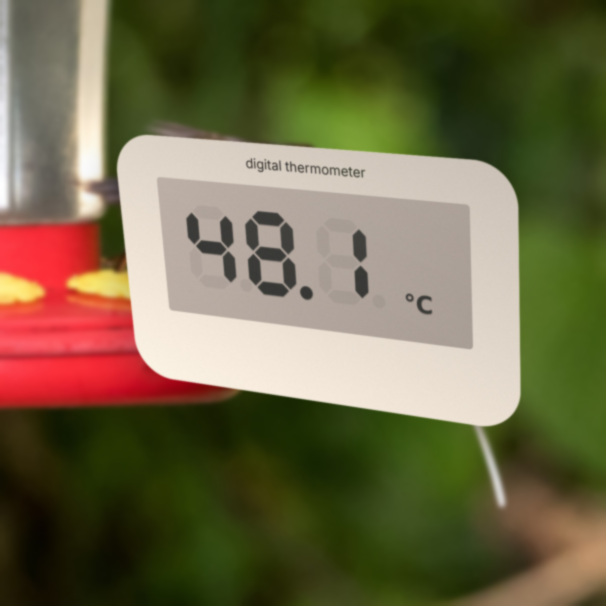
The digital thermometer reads 48.1; °C
